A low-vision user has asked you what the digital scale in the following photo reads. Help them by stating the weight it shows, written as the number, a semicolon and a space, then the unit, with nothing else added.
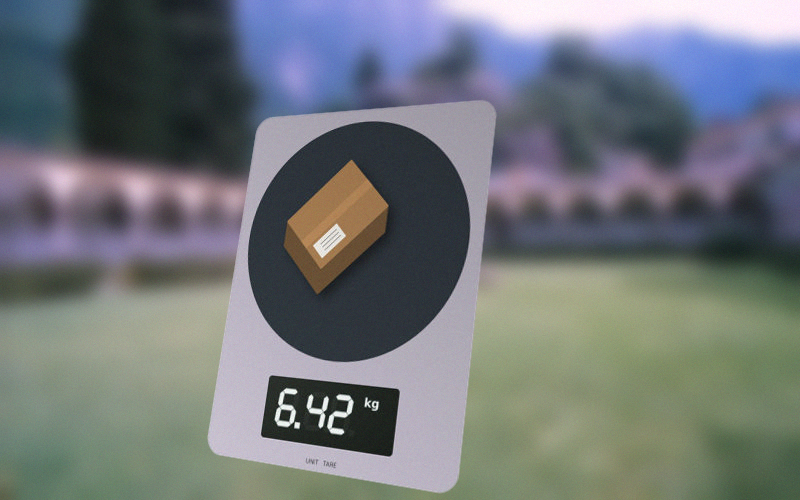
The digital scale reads 6.42; kg
